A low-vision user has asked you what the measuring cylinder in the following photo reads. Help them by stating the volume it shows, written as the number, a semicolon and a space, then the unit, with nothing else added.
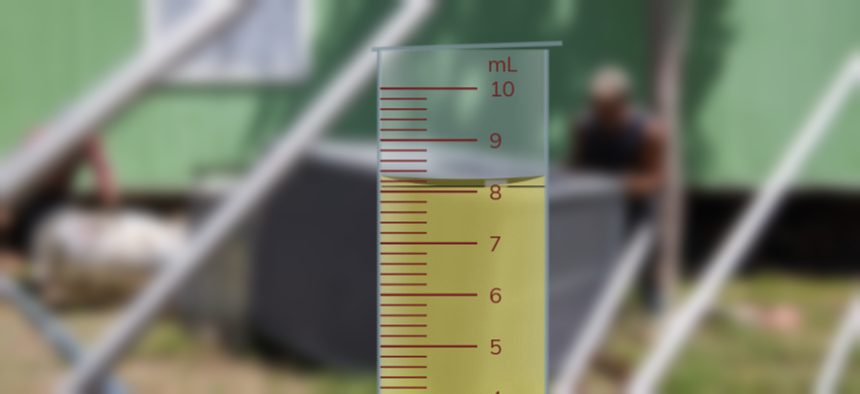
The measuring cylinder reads 8.1; mL
